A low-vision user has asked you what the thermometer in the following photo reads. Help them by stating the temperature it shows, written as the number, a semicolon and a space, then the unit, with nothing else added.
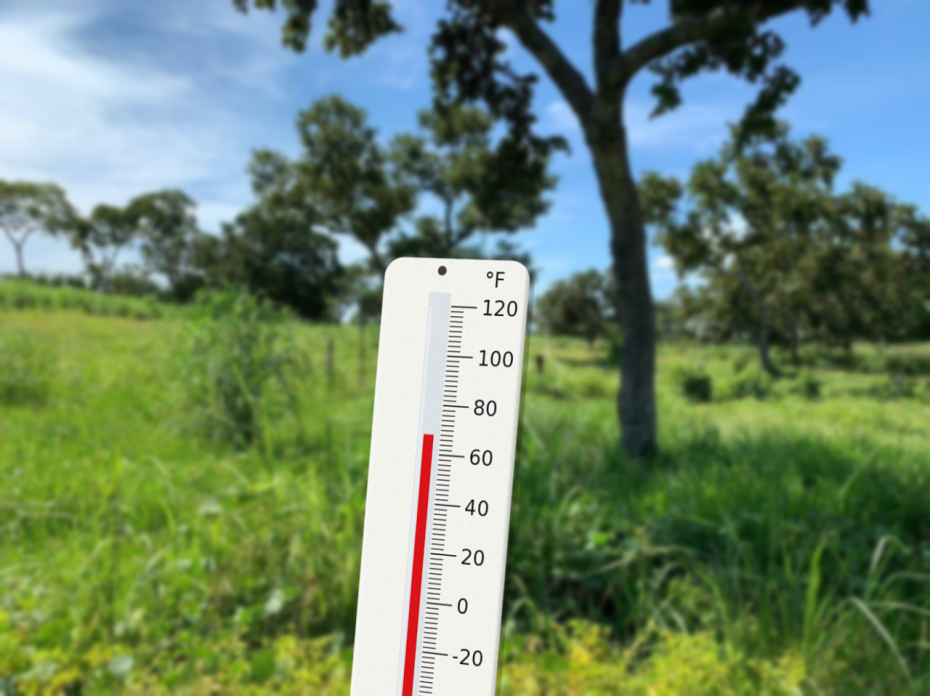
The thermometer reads 68; °F
